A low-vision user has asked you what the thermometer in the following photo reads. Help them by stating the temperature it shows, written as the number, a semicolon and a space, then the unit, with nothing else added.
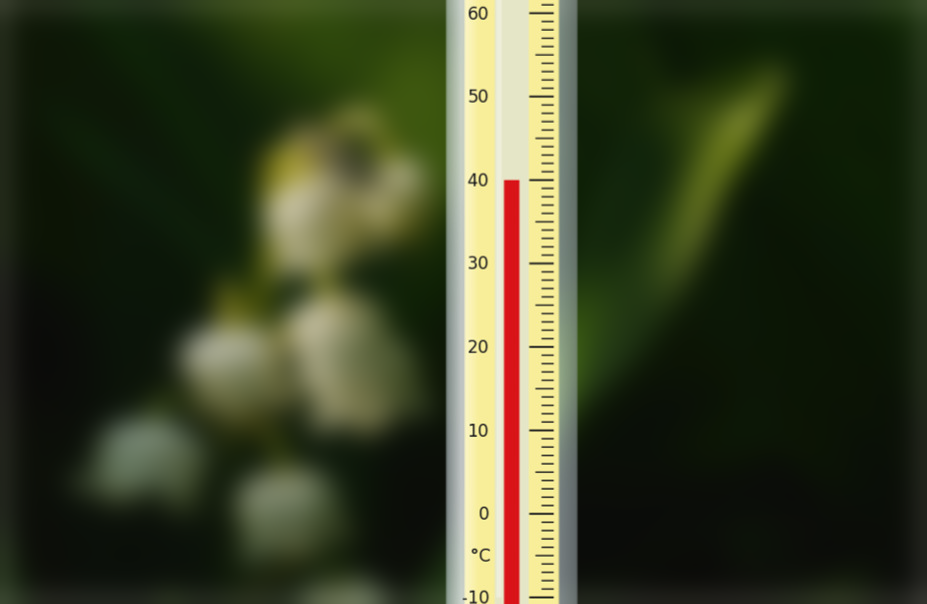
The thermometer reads 40; °C
